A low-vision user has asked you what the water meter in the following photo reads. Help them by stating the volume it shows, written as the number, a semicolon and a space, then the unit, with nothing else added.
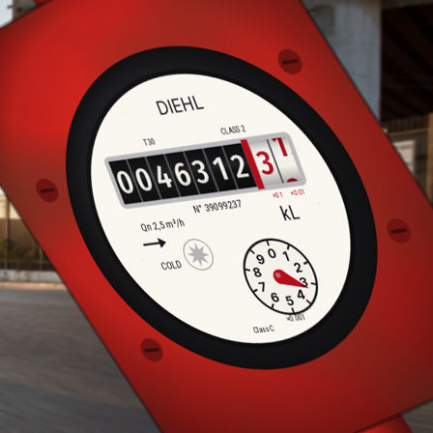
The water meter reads 46312.313; kL
